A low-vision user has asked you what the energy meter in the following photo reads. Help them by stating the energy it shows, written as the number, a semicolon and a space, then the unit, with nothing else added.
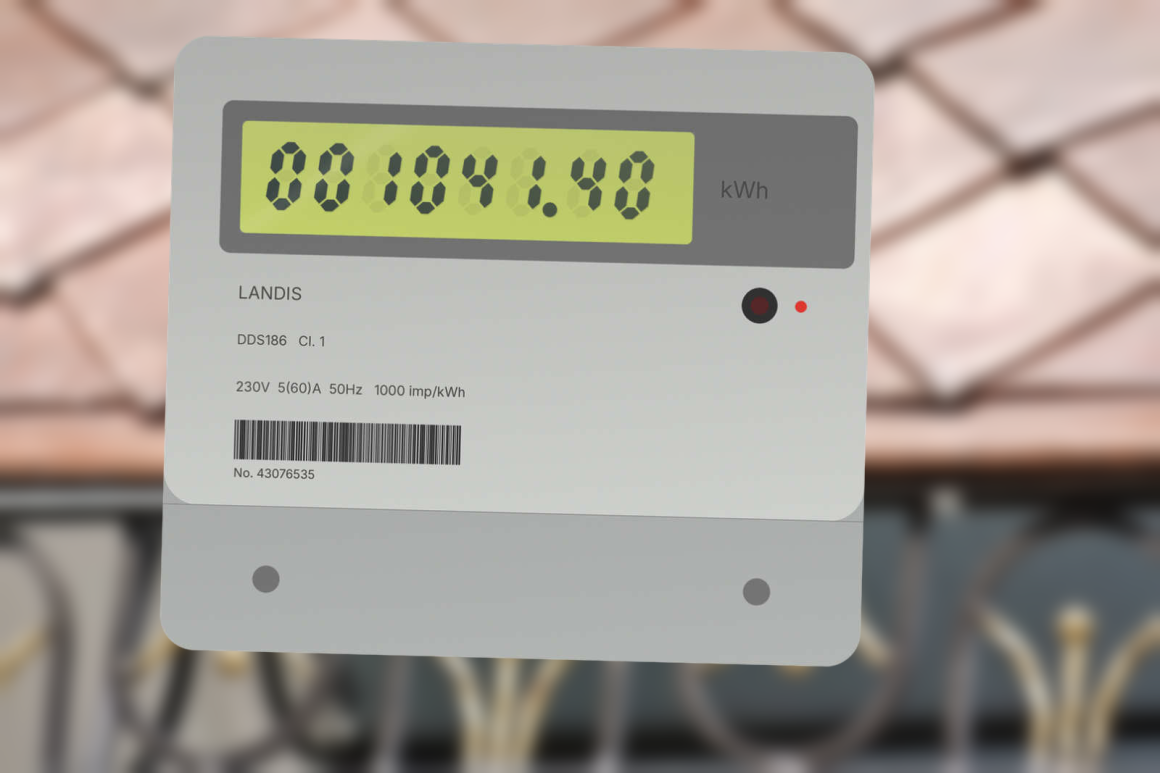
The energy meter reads 1041.40; kWh
